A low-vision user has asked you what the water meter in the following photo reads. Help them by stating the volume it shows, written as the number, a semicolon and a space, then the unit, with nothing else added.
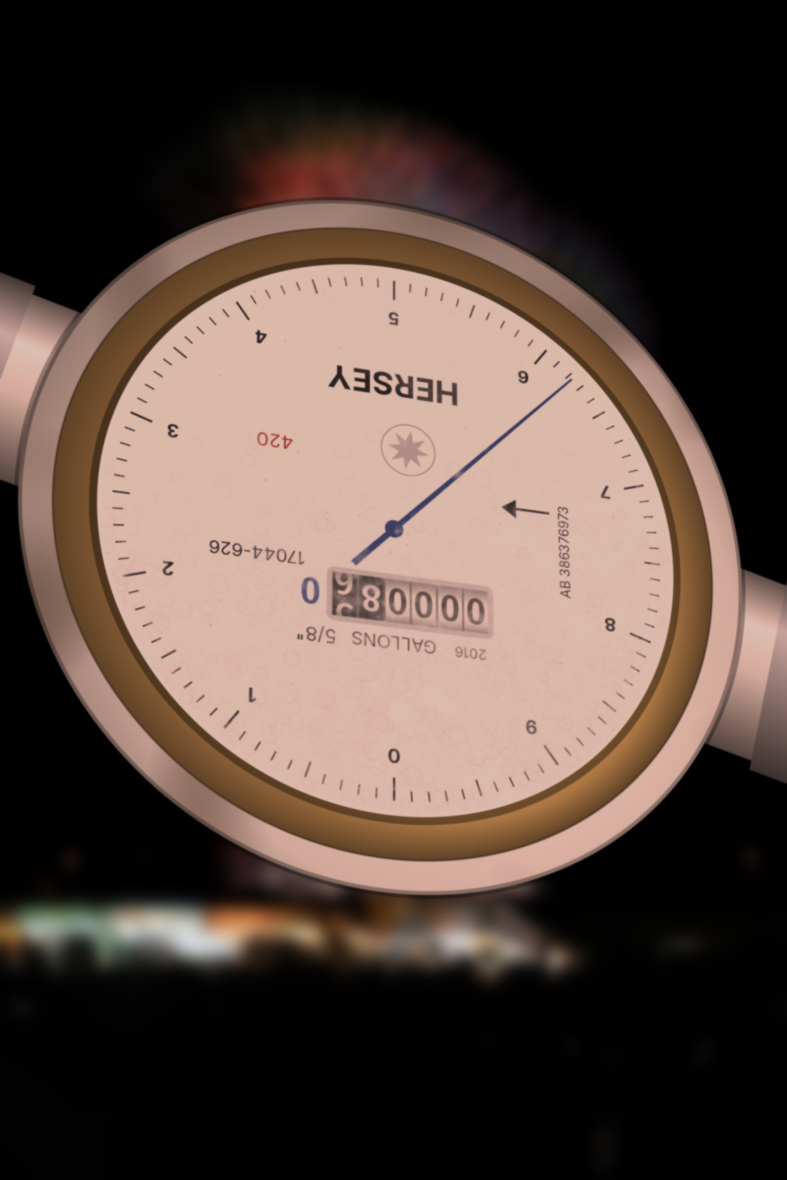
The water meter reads 856.2; gal
